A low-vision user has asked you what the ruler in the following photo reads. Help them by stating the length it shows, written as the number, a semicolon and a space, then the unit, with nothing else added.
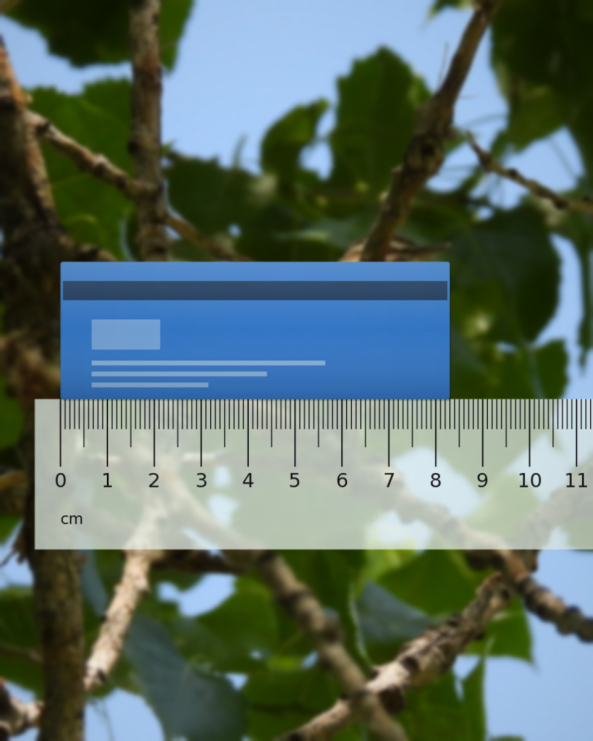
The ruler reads 8.3; cm
